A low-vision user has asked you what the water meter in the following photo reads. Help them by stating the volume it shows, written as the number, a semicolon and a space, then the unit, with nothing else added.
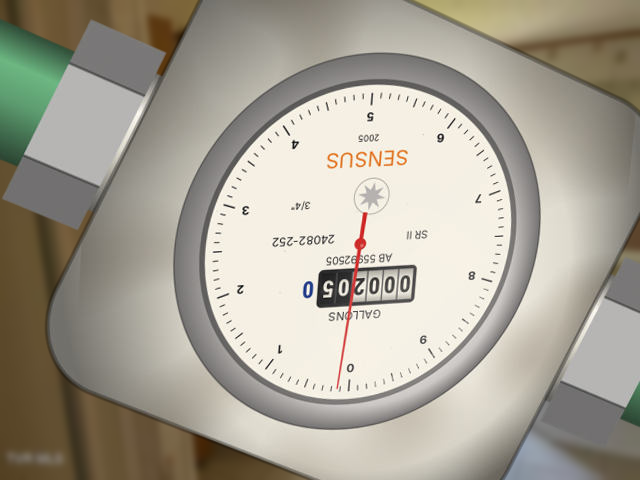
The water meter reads 2050.1; gal
